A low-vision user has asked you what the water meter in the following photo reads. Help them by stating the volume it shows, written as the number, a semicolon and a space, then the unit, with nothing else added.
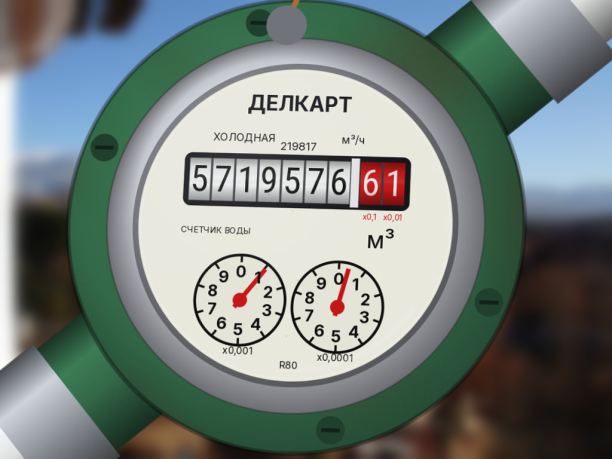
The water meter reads 5719576.6110; m³
